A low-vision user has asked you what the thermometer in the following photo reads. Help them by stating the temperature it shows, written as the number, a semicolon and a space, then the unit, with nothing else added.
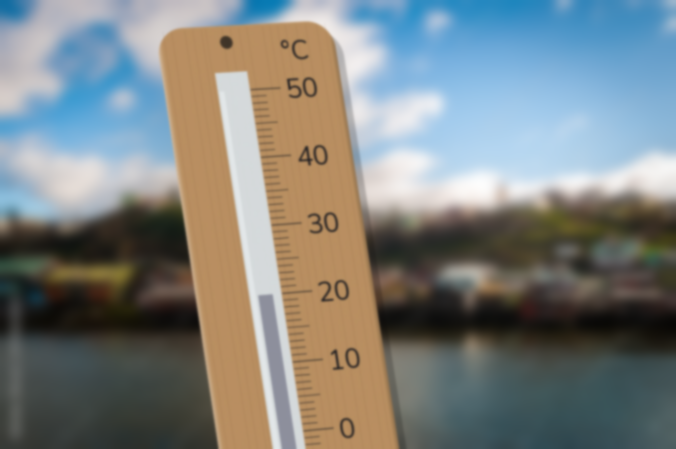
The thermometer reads 20; °C
